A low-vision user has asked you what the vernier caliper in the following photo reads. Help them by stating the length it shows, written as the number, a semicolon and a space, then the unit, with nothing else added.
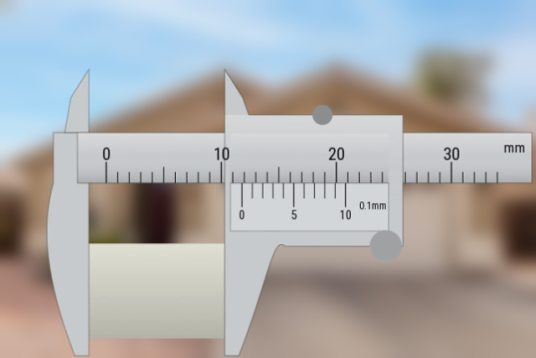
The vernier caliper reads 11.8; mm
